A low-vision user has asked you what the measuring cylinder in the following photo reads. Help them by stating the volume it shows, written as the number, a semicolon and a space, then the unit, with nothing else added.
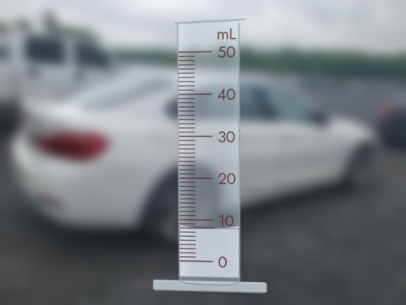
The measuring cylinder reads 8; mL
